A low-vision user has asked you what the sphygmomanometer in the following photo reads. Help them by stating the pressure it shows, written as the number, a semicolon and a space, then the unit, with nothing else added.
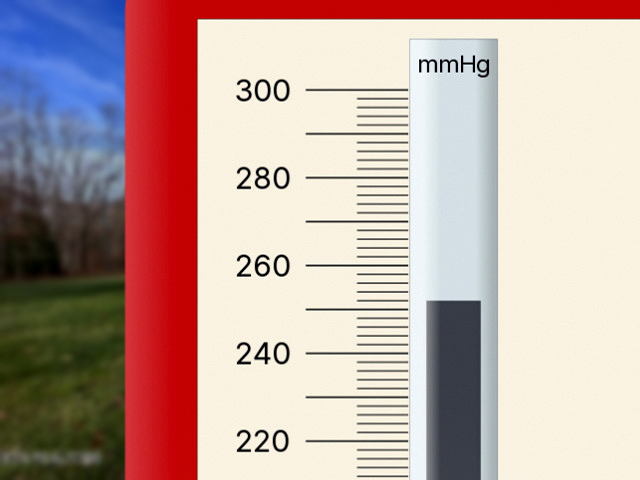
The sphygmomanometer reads 252; mmHg
